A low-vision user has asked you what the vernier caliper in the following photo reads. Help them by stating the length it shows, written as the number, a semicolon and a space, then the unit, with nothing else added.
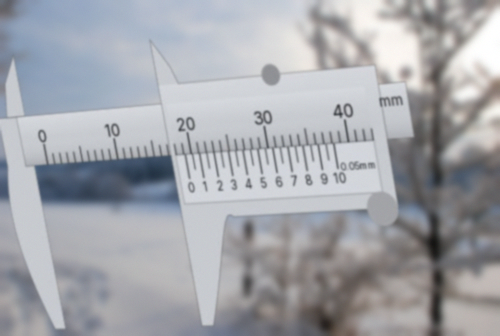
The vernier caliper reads 19.2; mm
